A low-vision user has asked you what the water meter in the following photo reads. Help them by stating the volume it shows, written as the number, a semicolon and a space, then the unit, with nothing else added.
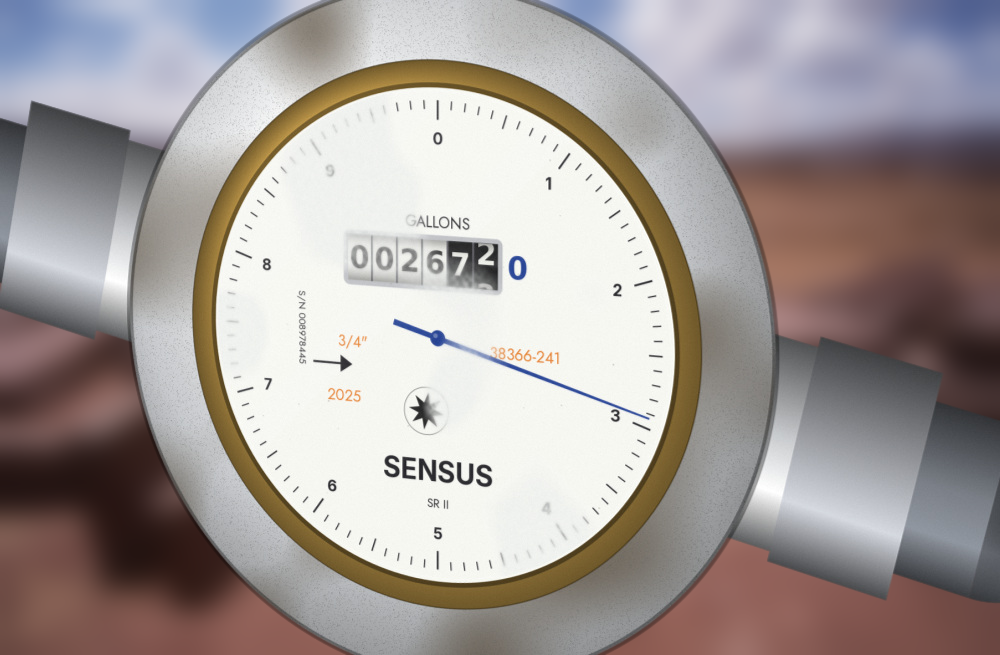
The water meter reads 26722.9; gal
